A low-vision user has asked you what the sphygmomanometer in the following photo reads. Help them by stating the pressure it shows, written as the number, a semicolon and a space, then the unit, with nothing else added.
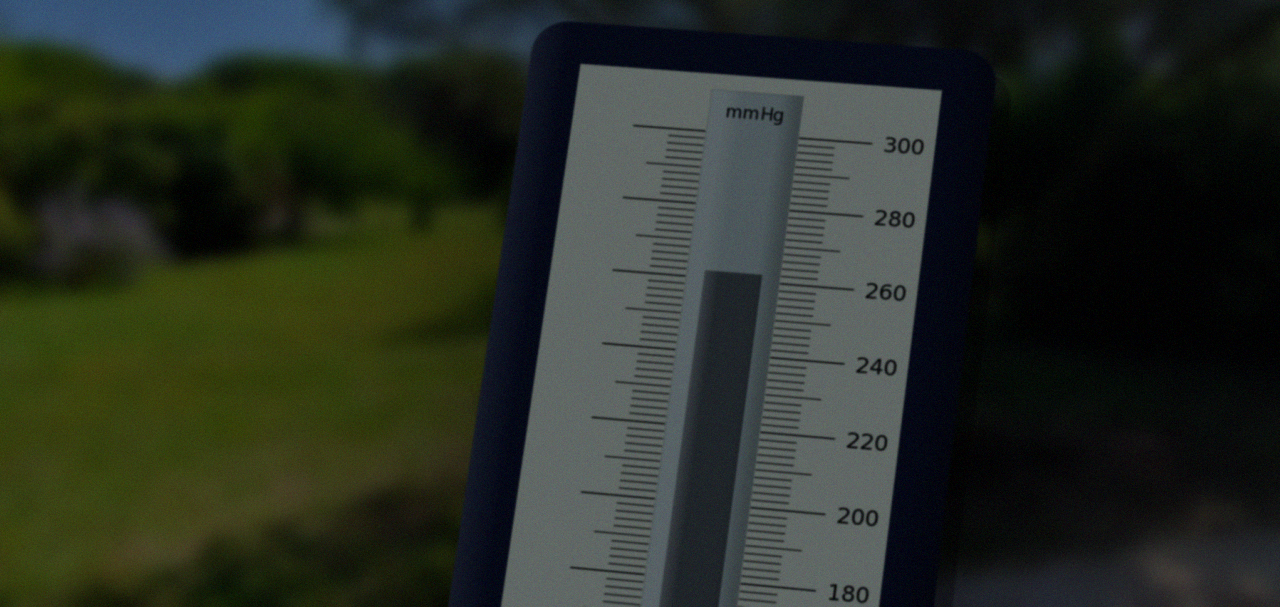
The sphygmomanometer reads 262; mmHg
